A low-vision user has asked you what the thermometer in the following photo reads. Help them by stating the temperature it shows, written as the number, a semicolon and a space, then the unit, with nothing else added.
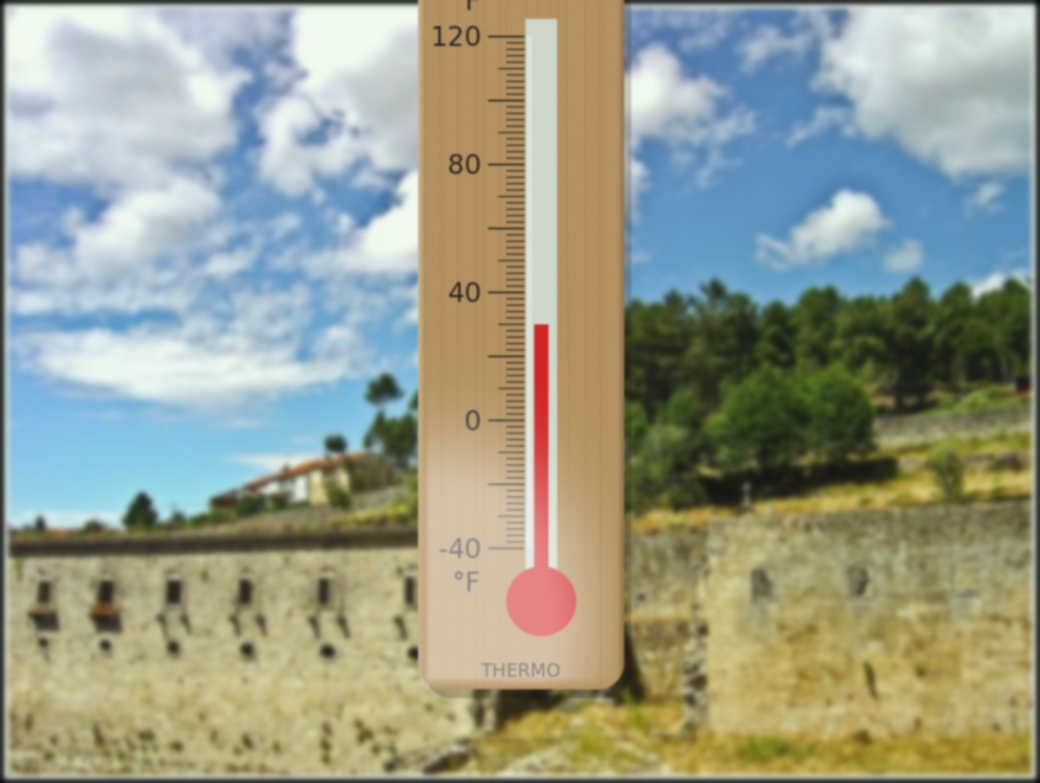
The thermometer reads 30; °F
